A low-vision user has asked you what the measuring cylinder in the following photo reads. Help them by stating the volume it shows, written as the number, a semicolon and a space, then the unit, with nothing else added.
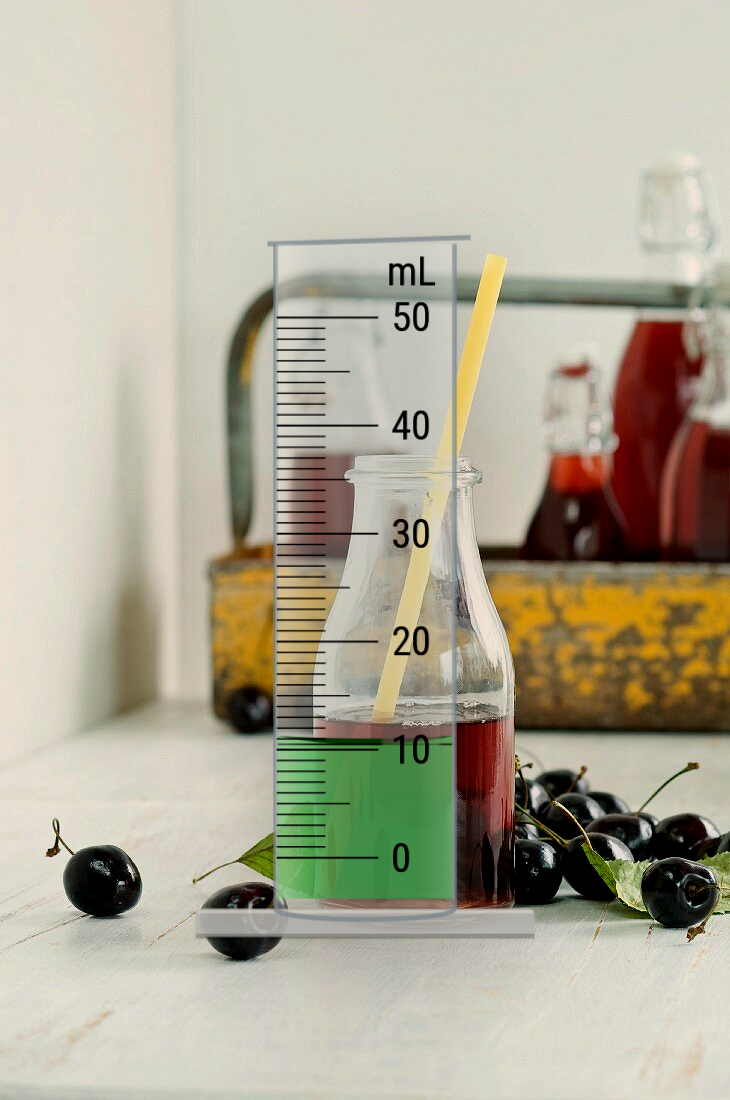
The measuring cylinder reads 10.5; mL
